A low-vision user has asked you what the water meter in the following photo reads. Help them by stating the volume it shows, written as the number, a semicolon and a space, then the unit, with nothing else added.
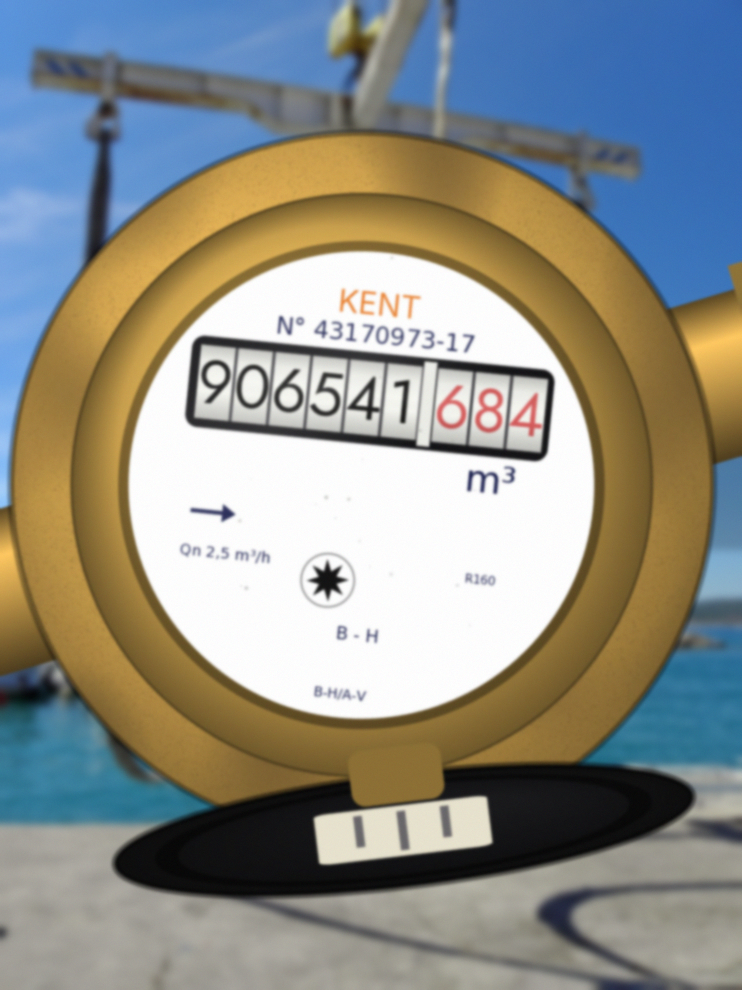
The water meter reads 906541.684; m³
